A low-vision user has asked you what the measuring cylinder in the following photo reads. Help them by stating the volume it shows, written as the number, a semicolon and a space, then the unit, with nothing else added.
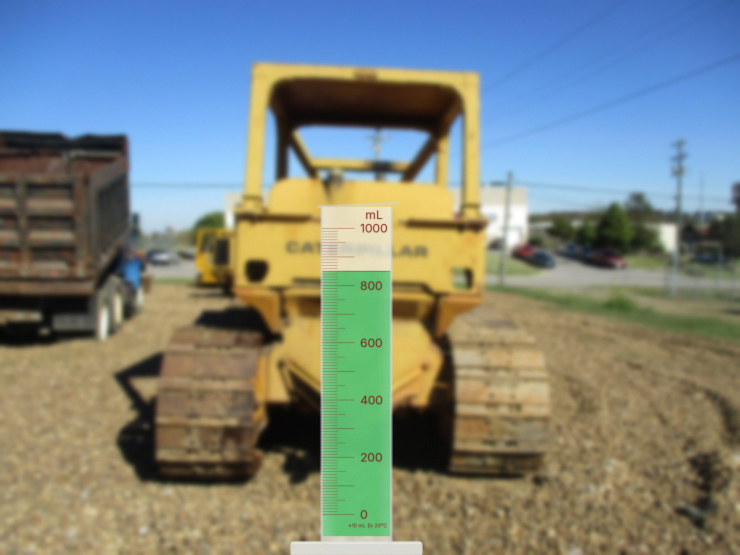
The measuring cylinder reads 850; mL
